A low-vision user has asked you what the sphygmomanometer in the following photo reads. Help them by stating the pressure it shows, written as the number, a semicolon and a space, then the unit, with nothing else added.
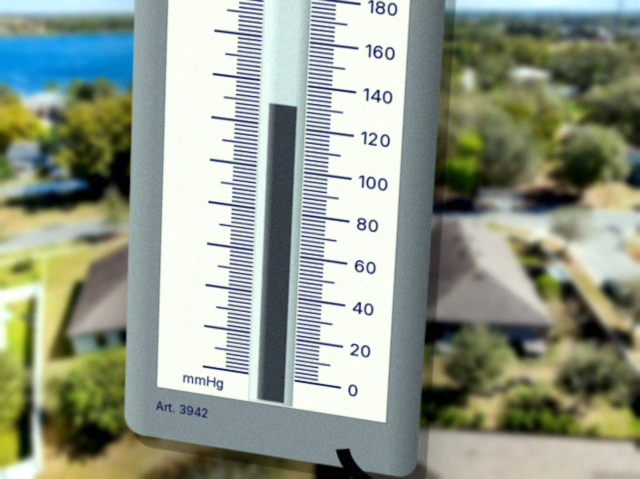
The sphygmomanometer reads 130; mmHg
